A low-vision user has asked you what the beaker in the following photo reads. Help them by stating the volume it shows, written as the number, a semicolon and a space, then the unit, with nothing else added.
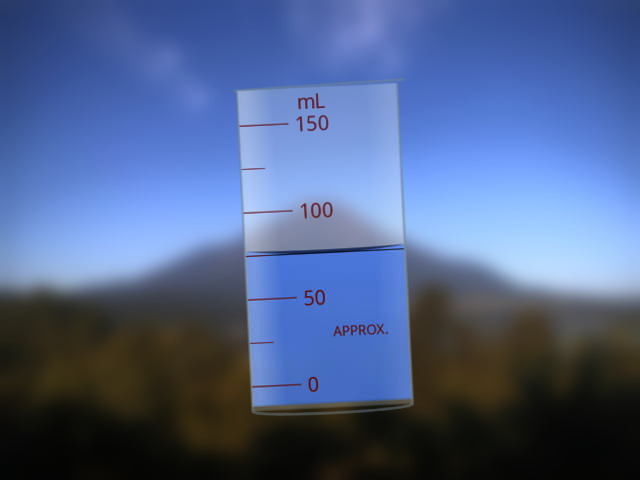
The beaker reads 75; mL
